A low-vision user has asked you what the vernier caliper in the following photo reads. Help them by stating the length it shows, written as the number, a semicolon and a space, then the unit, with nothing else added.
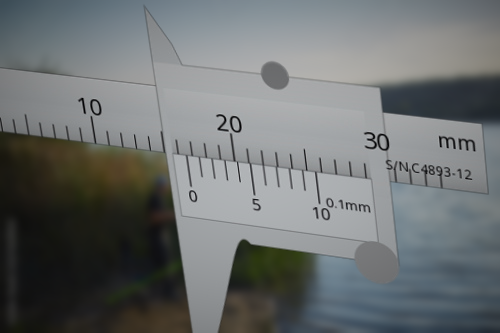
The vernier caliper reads 16.6; mm
